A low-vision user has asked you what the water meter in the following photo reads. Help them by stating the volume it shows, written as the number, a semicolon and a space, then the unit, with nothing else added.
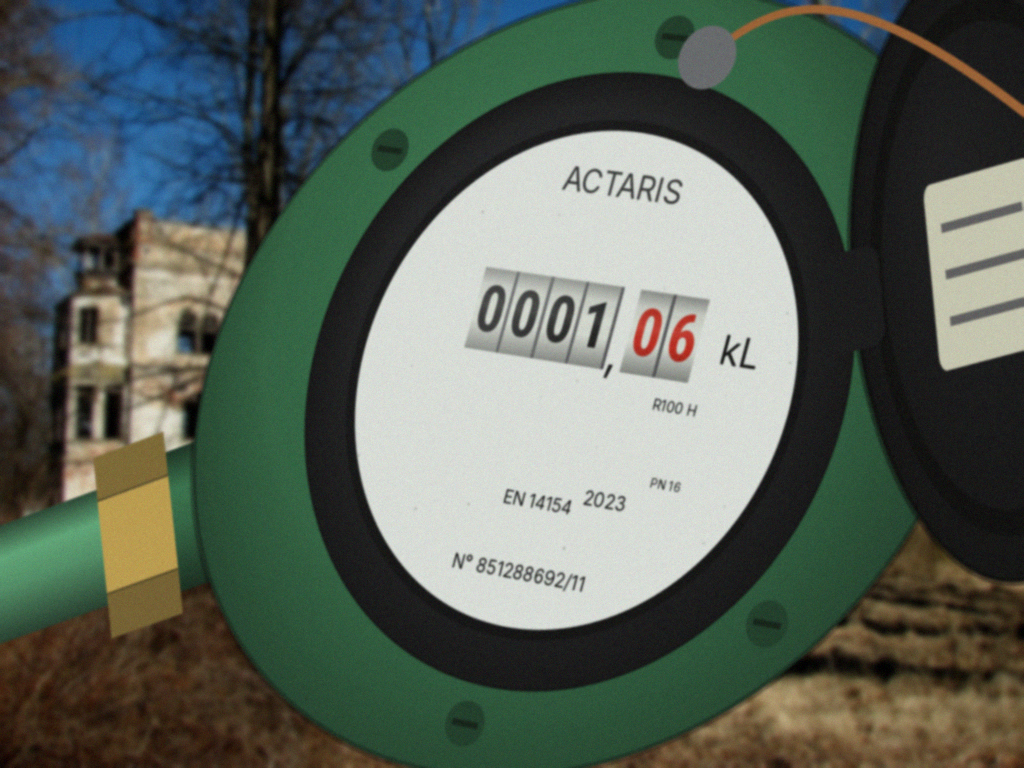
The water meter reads 1.06; kL
